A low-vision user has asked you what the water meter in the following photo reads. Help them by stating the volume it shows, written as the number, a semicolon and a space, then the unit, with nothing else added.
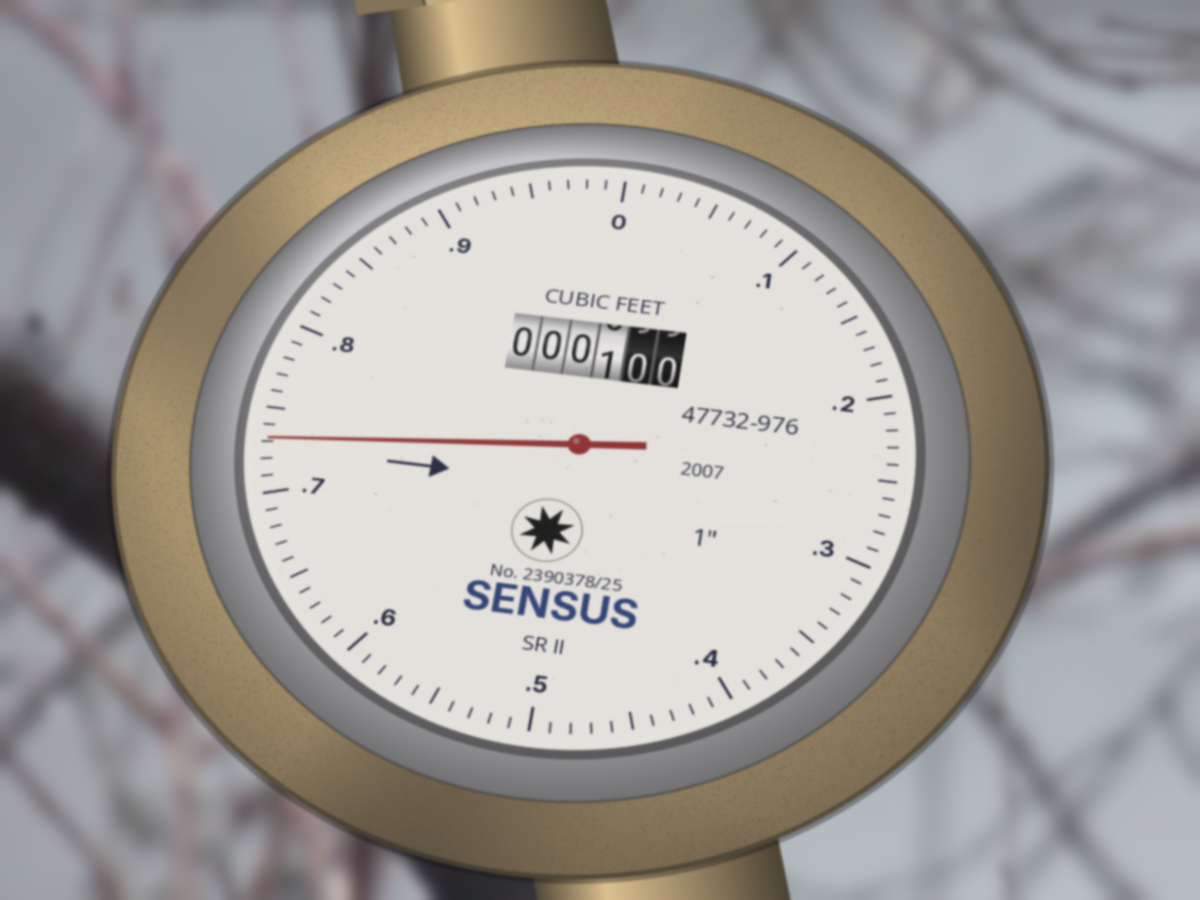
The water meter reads 99.73; ft³
